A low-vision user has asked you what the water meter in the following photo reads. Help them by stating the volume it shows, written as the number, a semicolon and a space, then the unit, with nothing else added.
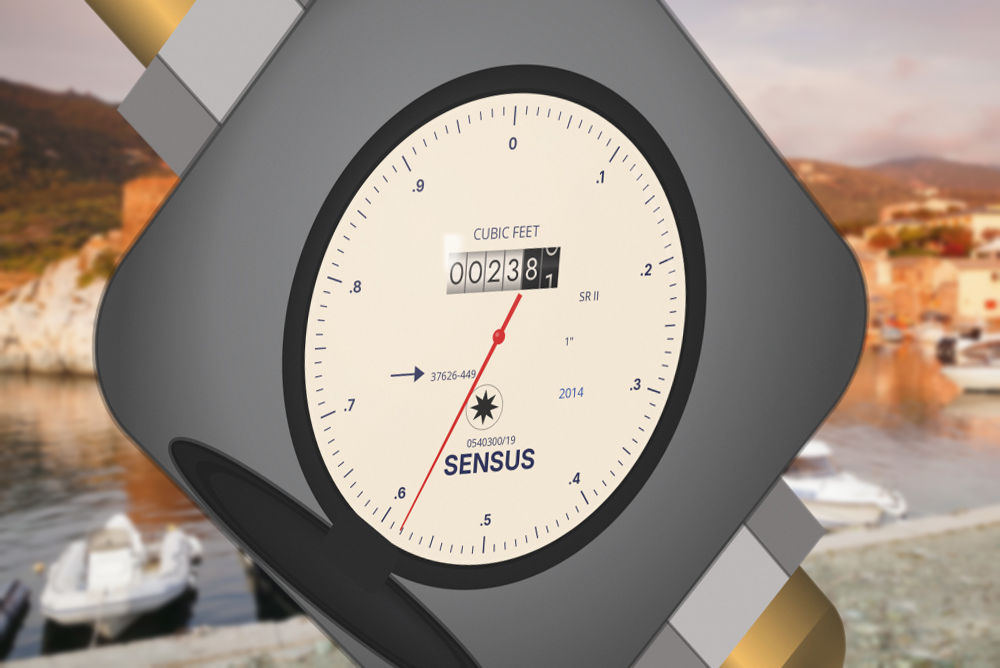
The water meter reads 2380.58; ft³
